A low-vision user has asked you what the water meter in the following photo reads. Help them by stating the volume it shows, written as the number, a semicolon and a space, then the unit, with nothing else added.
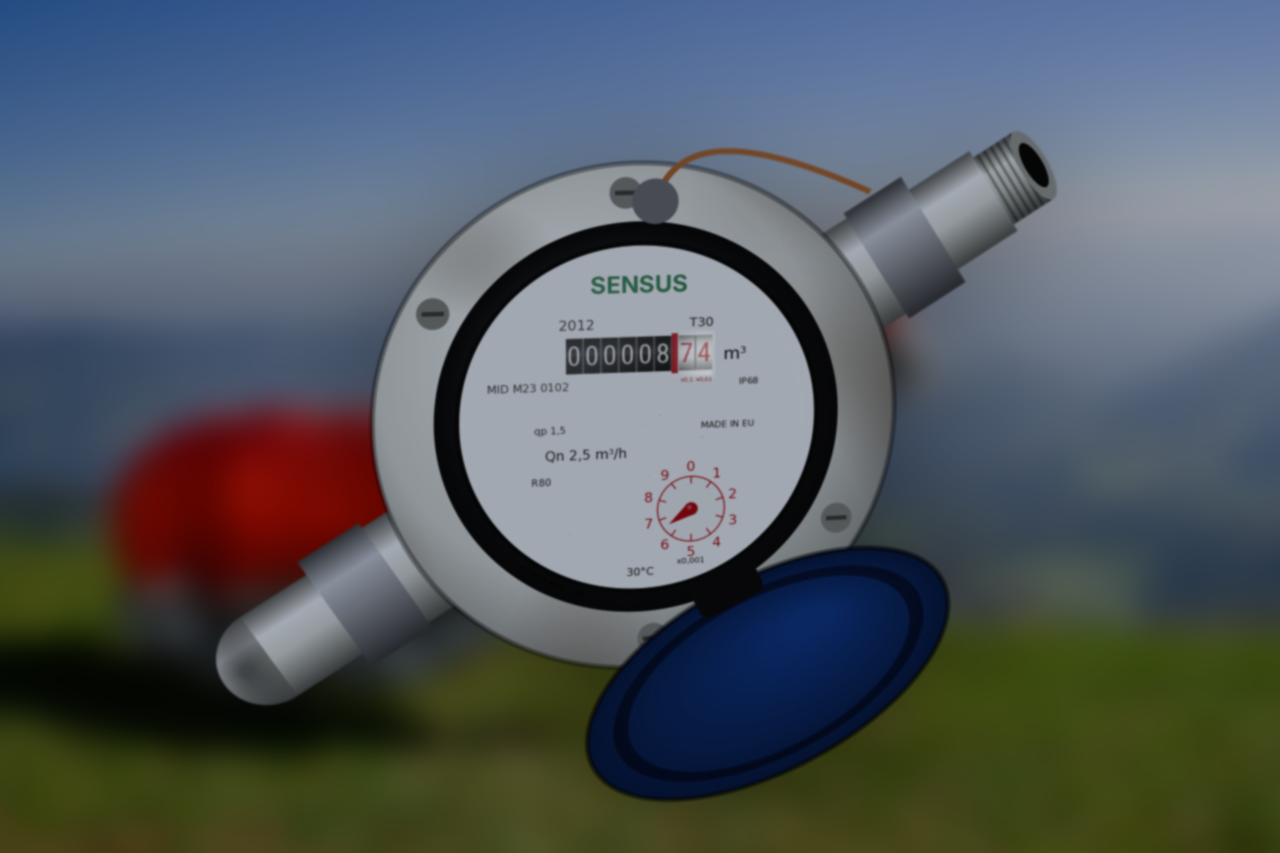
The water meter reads 8.746; m³
